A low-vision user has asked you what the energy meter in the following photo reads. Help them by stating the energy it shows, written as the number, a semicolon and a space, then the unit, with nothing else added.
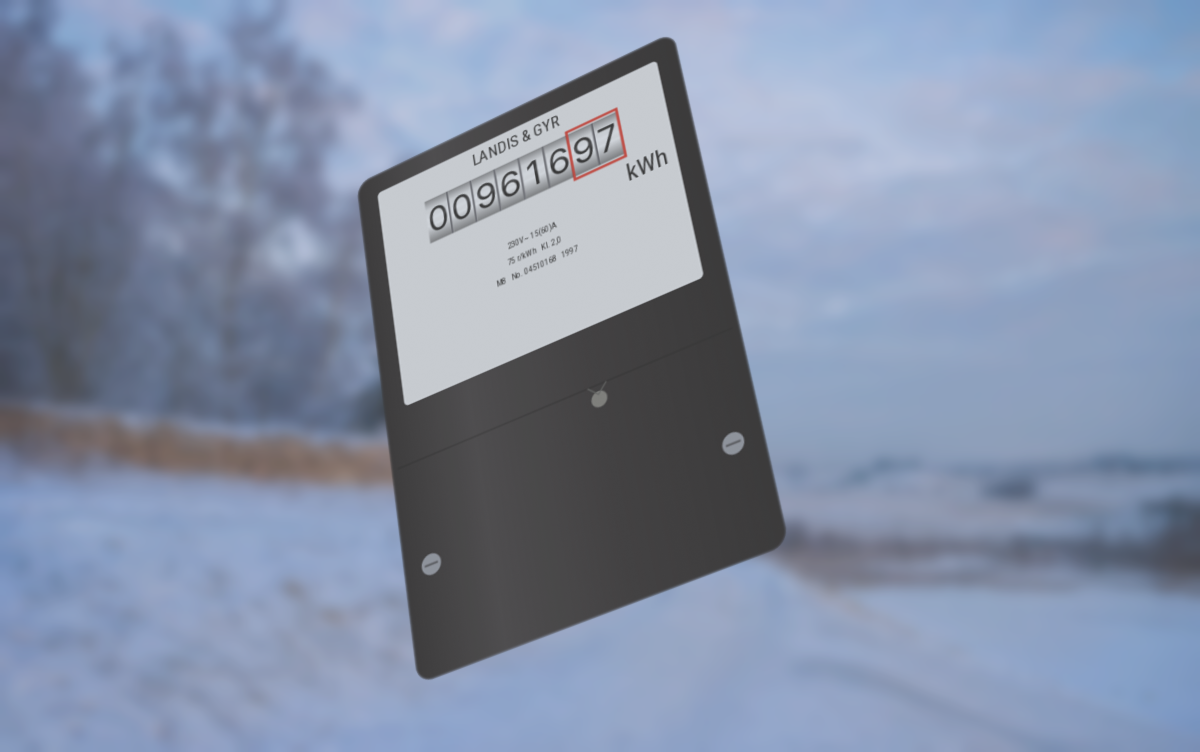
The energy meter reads 9616.97; kWh
